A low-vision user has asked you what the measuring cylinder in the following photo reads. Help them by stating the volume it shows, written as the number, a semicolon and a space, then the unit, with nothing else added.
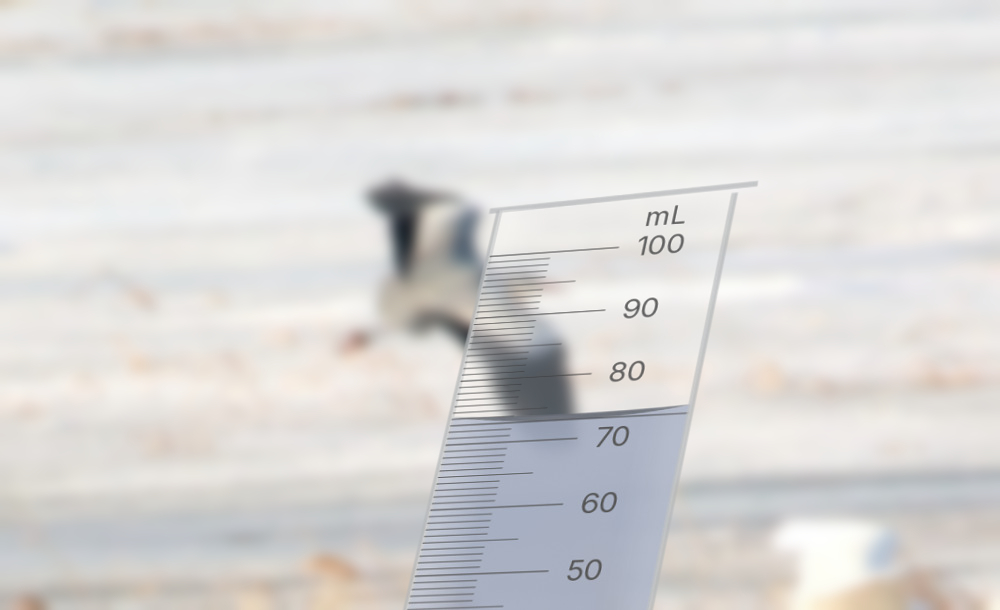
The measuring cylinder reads 73; mL
